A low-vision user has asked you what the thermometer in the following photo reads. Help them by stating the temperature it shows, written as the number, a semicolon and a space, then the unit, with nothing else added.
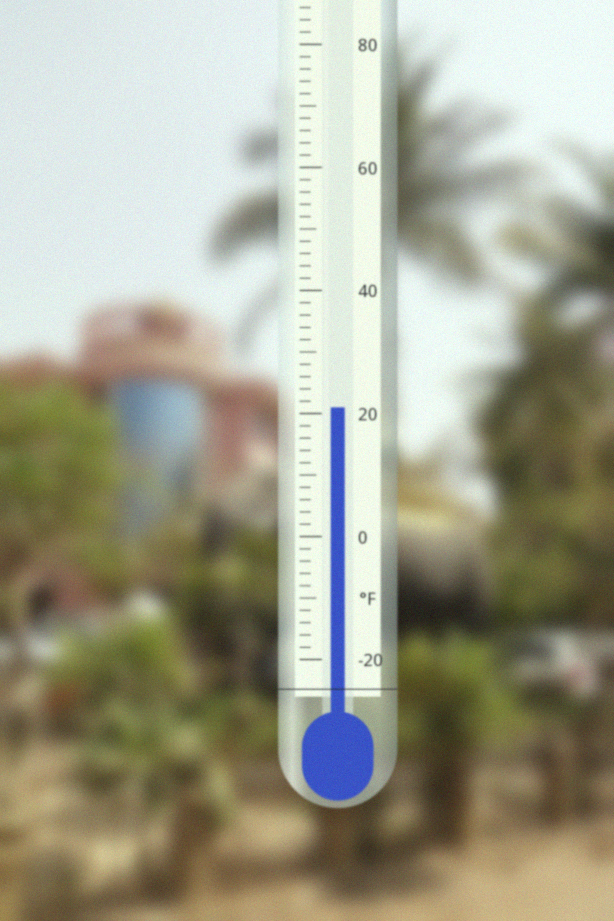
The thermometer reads 21; °F
